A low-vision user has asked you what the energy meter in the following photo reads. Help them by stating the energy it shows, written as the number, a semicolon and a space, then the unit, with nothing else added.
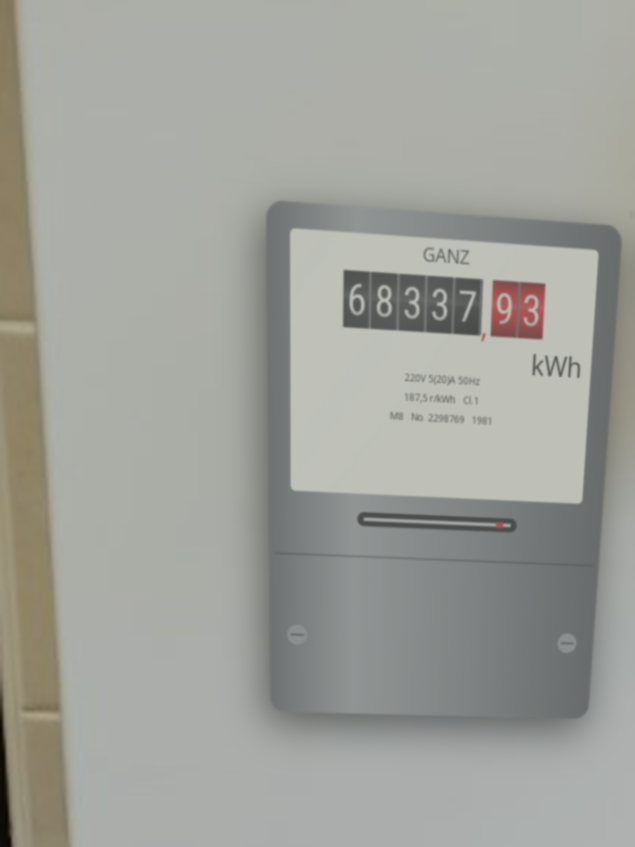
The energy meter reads 68337.93; kWh
